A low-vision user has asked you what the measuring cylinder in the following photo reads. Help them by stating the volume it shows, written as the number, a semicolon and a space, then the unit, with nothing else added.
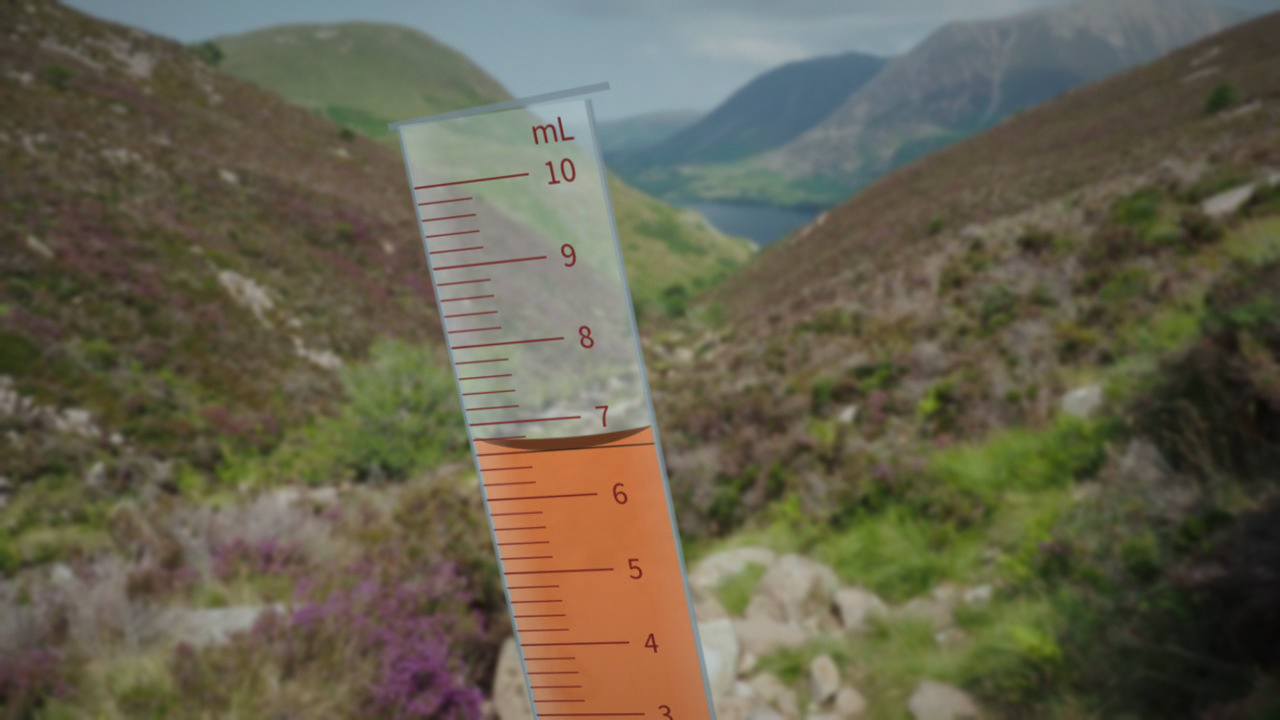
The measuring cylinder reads 6.6; mL
